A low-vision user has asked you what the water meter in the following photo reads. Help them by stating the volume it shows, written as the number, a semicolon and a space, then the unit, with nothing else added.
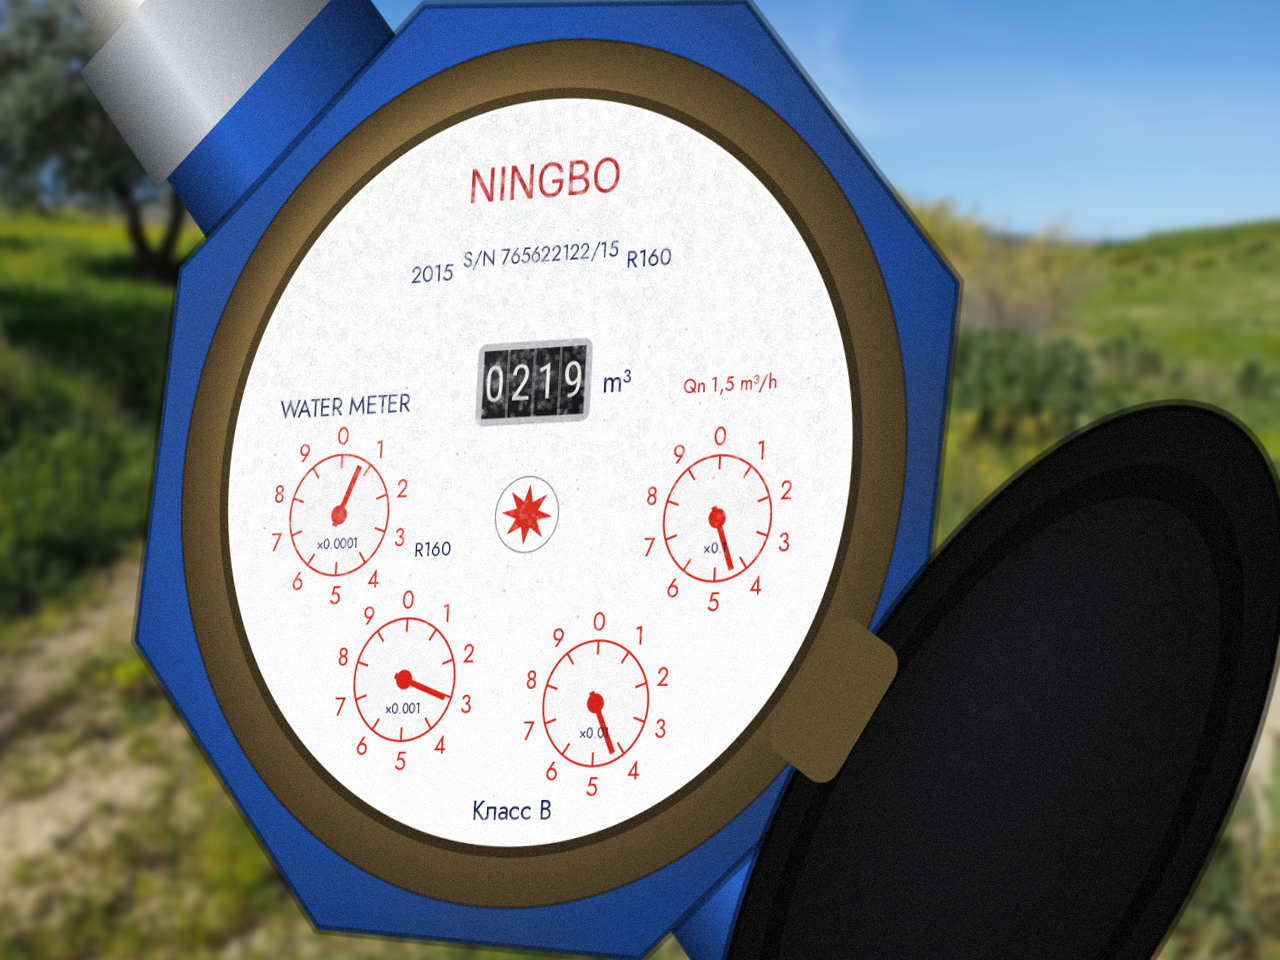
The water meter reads 219.4430; m³
